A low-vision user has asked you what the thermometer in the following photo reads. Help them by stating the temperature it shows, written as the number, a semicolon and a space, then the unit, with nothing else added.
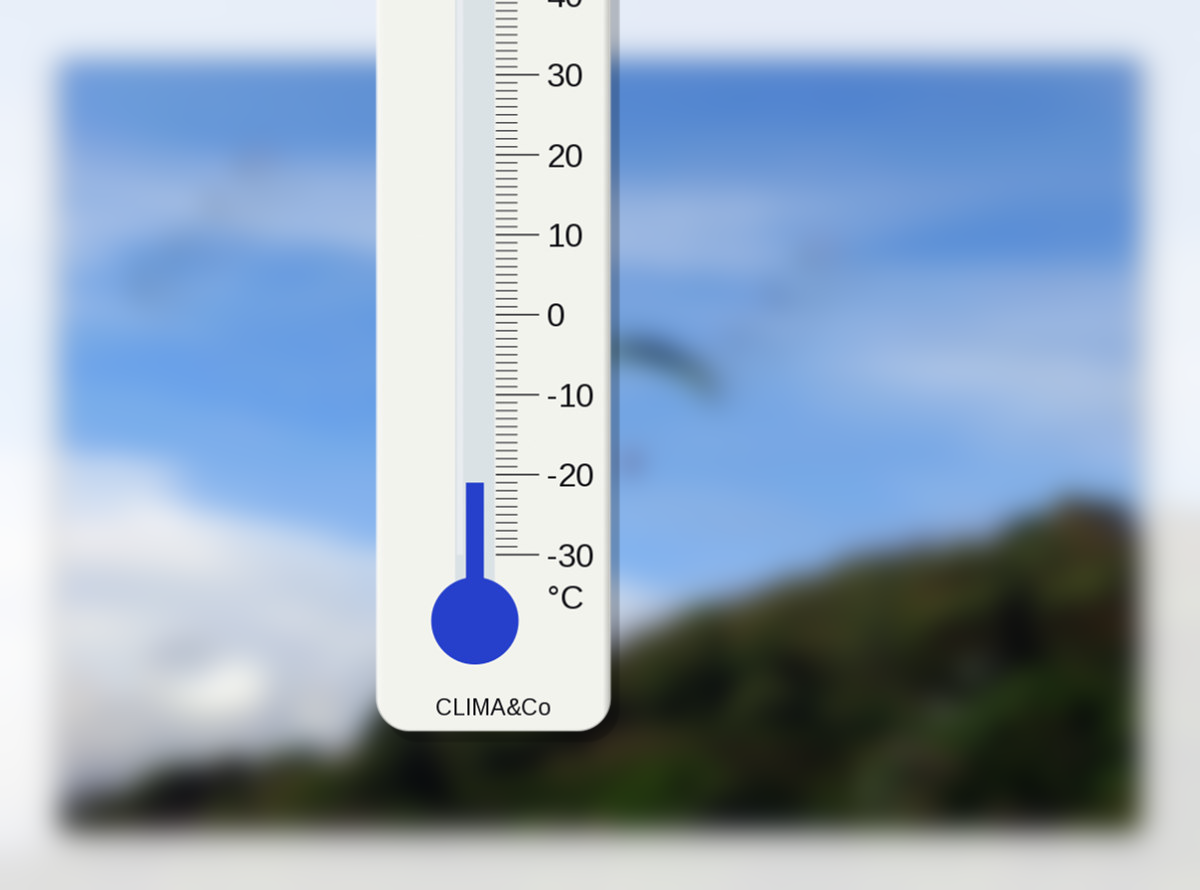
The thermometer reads -21; °C
